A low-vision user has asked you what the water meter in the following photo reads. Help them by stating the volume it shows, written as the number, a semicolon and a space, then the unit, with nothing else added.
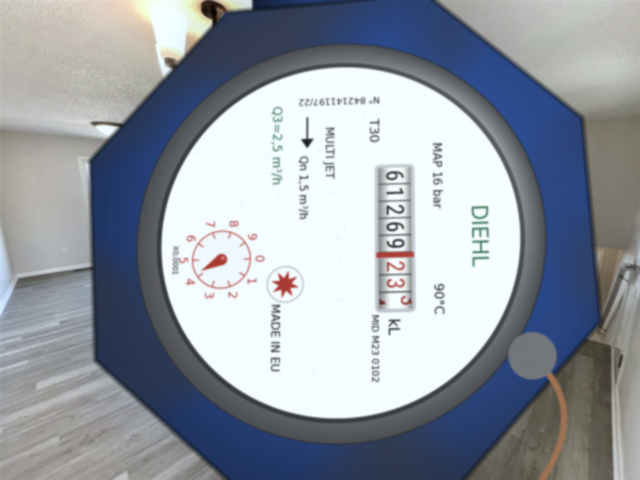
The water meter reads 61269.2334; kL
